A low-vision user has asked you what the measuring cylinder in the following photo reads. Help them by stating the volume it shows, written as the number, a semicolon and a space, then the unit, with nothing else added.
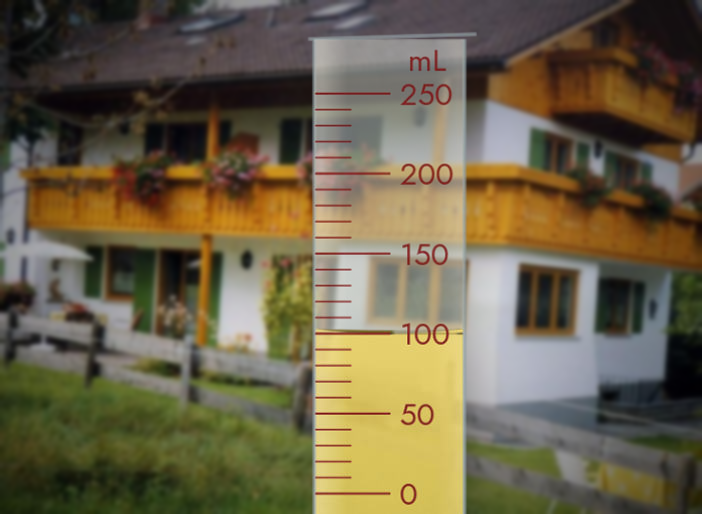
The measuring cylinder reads 100; mL
